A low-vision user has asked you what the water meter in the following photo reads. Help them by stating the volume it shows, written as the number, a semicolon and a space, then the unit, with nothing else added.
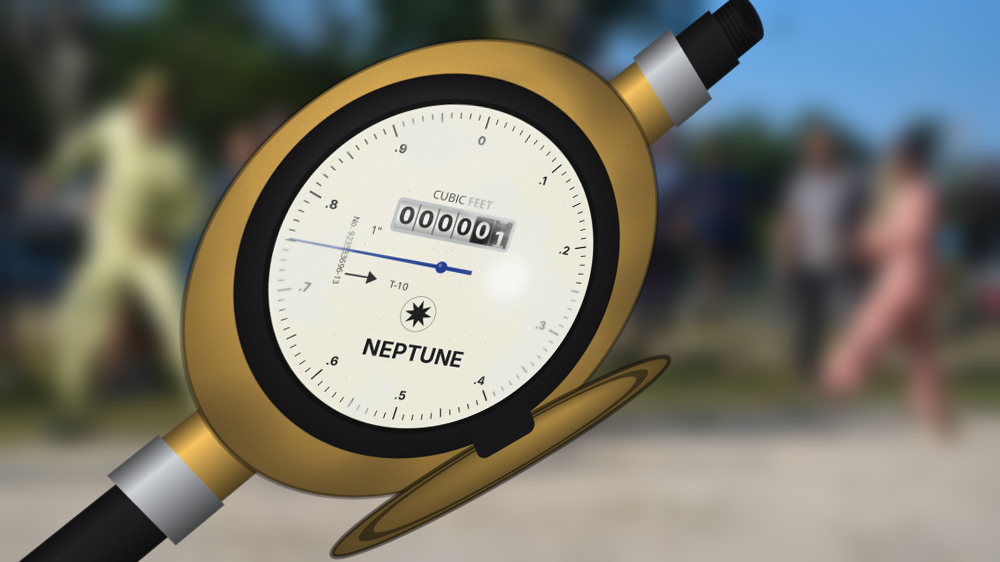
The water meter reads 0.75; ft³
